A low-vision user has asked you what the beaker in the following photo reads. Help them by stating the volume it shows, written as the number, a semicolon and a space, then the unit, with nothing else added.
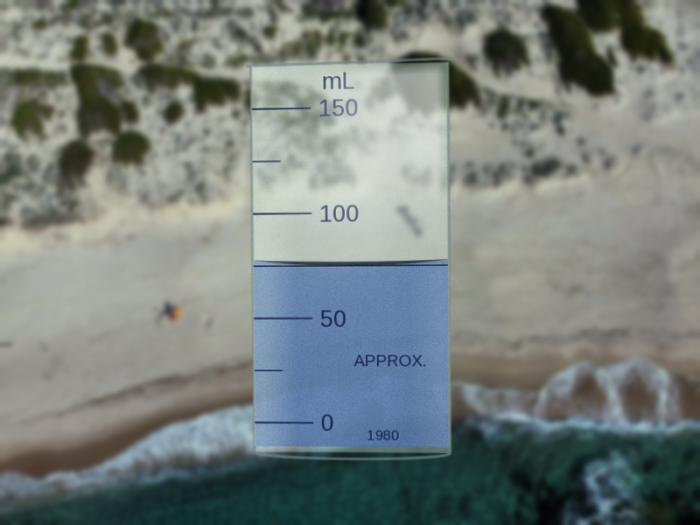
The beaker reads 75; mL
